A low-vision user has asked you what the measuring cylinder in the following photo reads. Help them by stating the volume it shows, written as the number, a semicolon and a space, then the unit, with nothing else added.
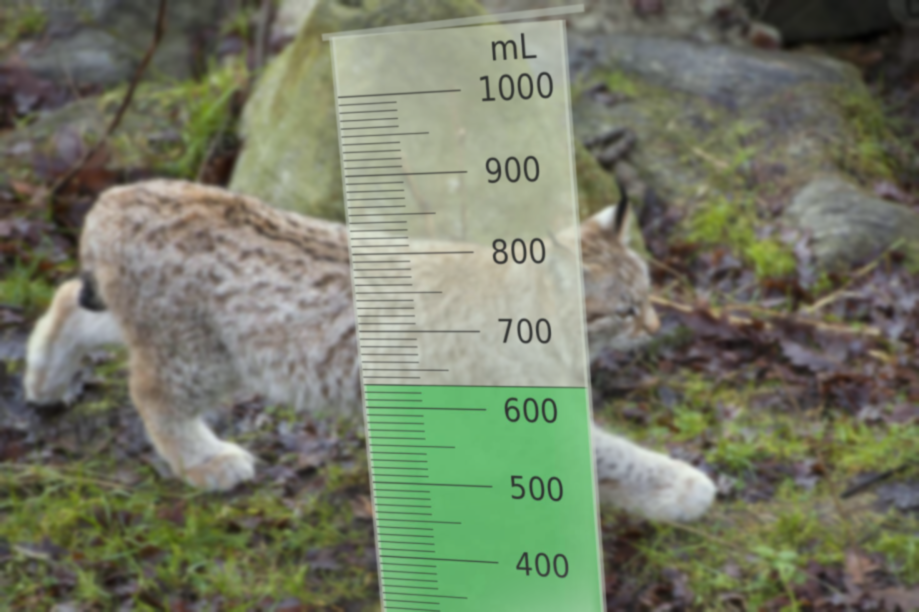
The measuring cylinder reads 630; mL
